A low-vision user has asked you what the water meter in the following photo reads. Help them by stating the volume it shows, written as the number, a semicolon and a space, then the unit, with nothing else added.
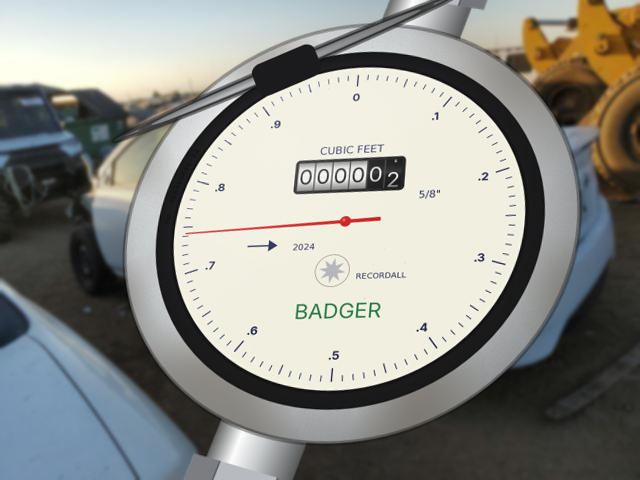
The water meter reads 1.74; ft³
